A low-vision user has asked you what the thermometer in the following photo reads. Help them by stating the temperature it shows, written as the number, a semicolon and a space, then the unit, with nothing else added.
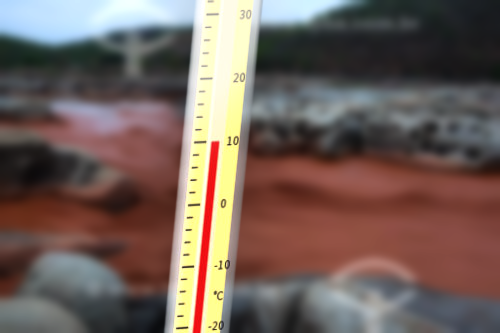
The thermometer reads 10; °C
